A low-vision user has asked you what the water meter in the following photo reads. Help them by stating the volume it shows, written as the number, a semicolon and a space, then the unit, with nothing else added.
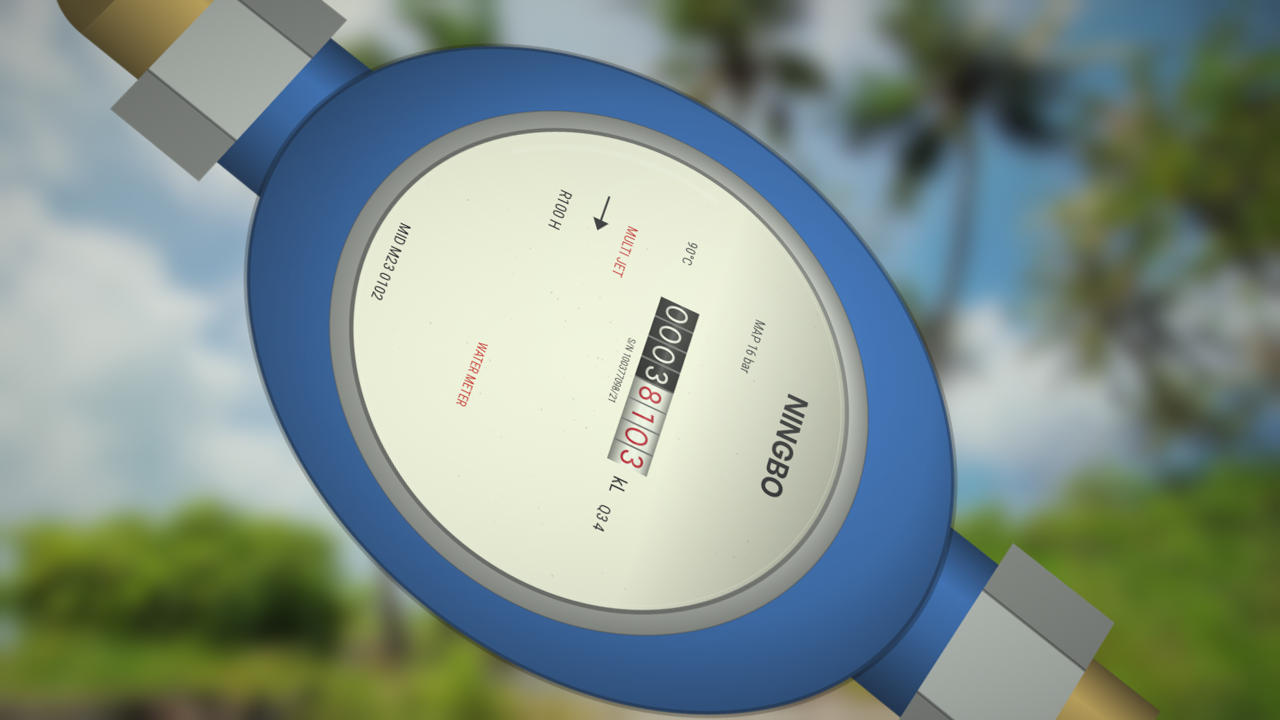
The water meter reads 3.8103; kL
